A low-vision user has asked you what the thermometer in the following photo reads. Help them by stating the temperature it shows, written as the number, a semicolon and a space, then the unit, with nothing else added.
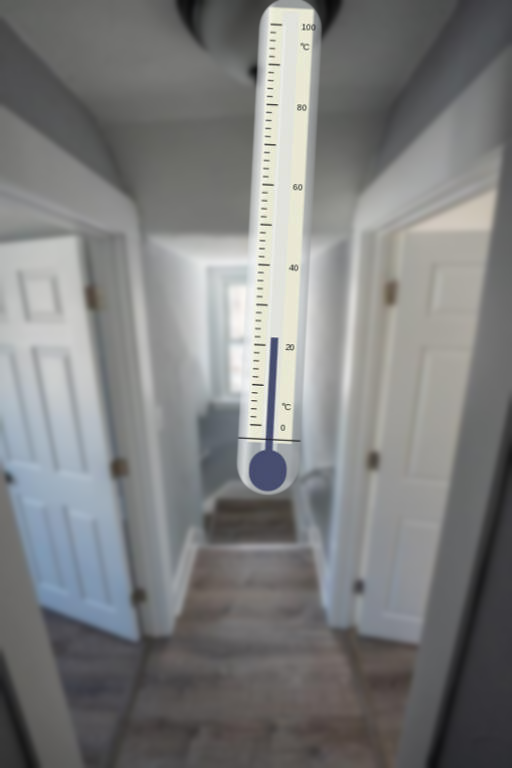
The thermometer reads 22; °C
